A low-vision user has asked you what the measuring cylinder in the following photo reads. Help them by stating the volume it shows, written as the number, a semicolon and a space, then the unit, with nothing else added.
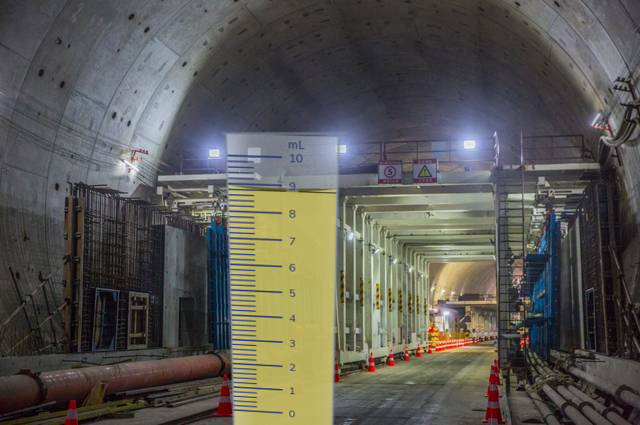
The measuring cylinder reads 8.8; mL
